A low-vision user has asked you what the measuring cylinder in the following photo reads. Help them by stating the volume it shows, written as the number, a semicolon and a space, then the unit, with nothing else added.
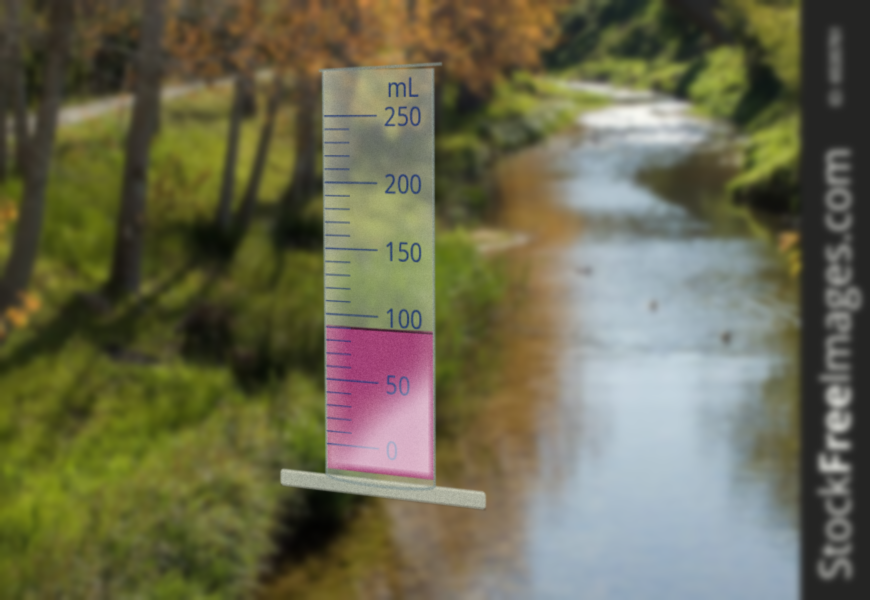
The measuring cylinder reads 90; mL
